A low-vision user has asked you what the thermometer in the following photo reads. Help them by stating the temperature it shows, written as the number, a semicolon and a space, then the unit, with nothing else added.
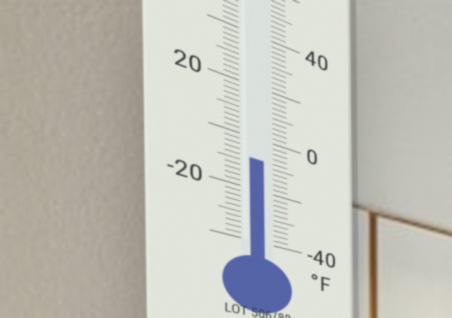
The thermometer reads -8; °F
